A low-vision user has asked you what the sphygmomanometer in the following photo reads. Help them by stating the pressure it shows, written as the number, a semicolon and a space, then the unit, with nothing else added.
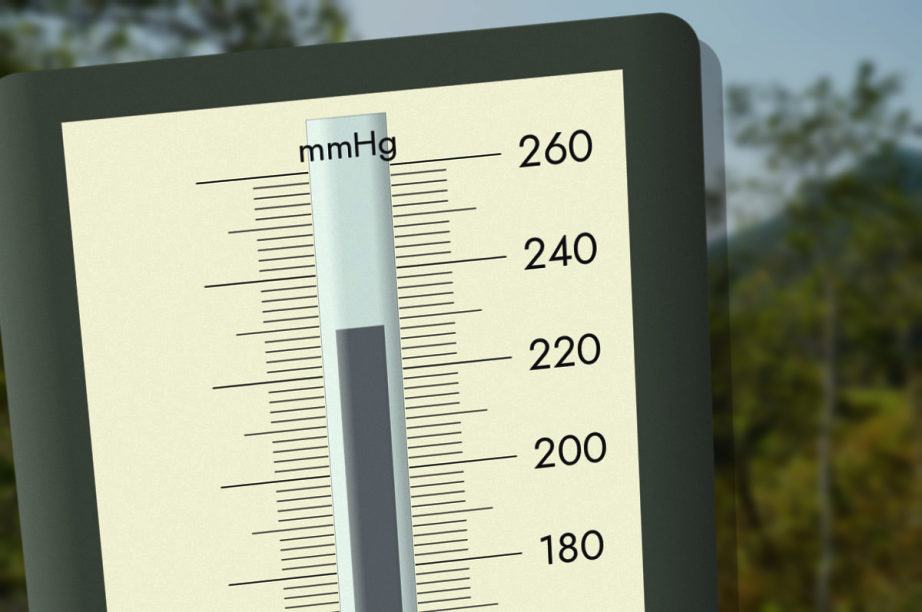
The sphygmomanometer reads 229; mmHg
